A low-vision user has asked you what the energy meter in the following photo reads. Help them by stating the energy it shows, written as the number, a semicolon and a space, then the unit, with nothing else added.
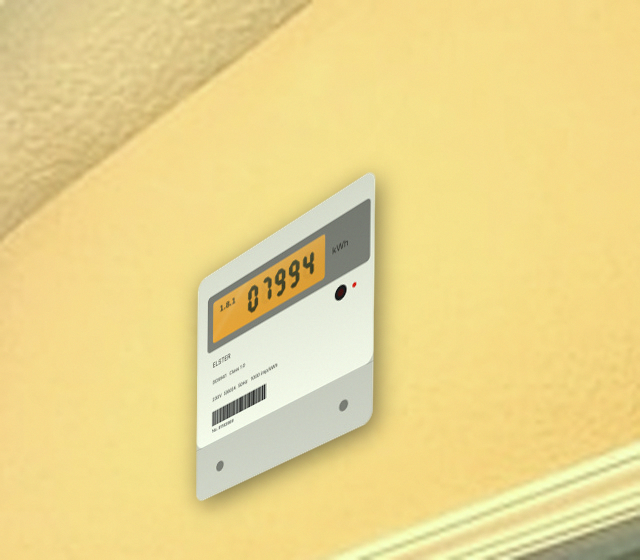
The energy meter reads 7994; kWh
